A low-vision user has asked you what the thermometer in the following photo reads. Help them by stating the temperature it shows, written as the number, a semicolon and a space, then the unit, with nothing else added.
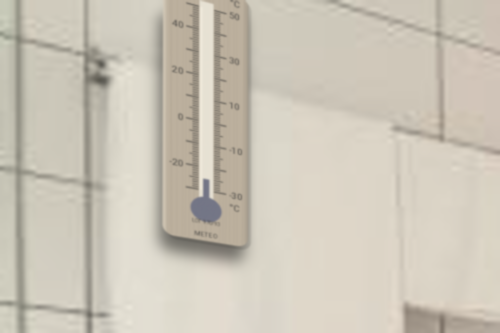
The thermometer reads -25; °C
